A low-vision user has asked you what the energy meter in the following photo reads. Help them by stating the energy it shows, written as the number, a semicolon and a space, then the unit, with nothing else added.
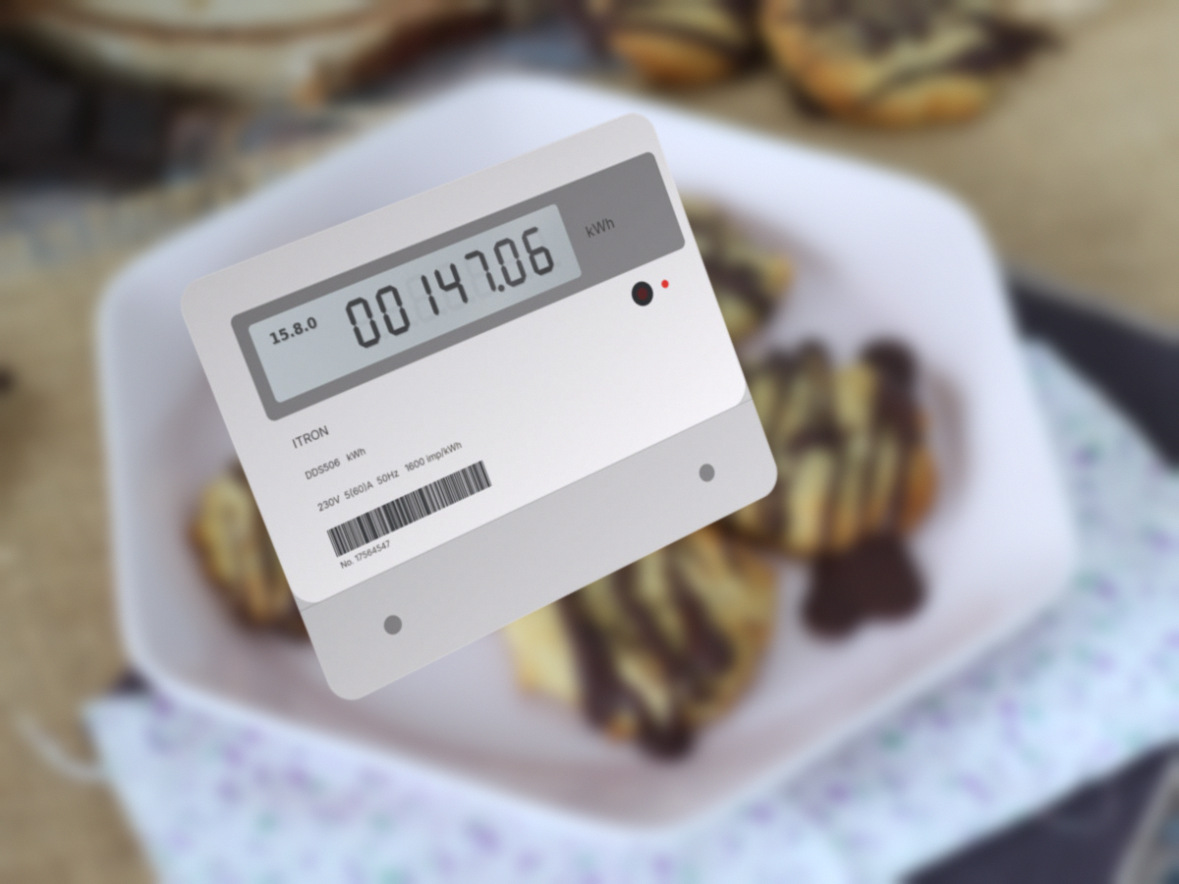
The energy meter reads 147.06; kWh
